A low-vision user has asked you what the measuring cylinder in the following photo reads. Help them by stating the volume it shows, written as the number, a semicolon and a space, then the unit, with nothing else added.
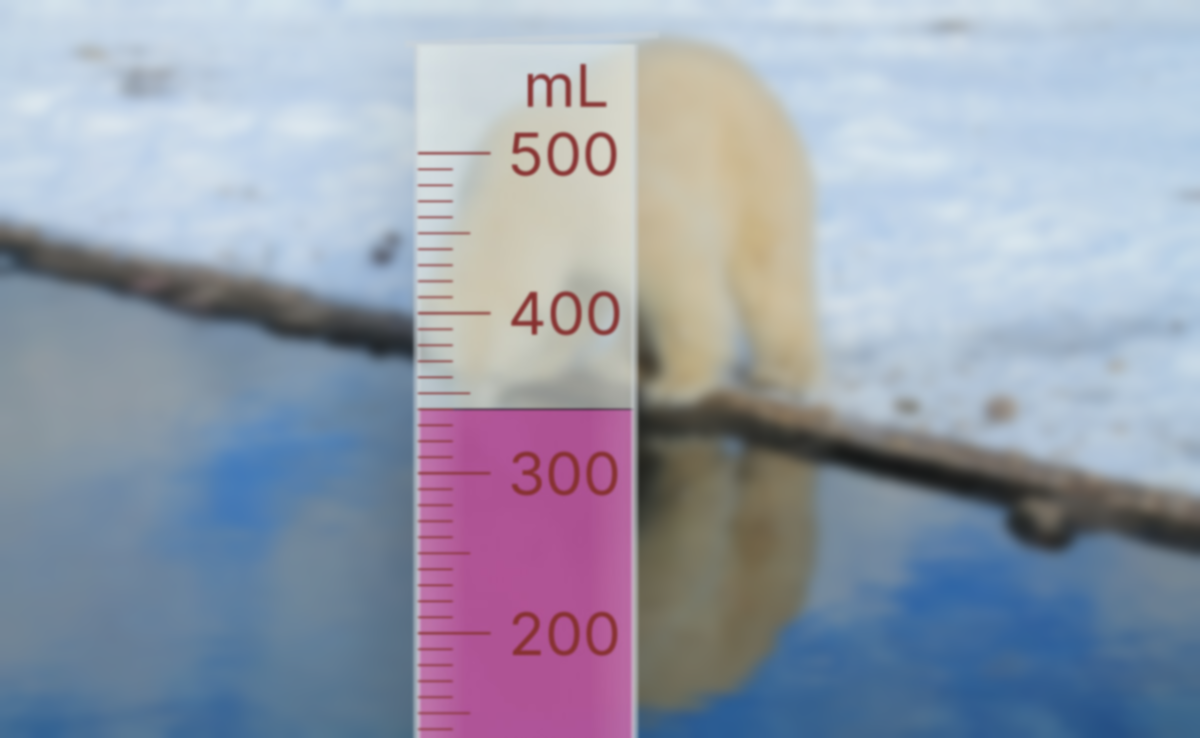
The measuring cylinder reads 340; mL
